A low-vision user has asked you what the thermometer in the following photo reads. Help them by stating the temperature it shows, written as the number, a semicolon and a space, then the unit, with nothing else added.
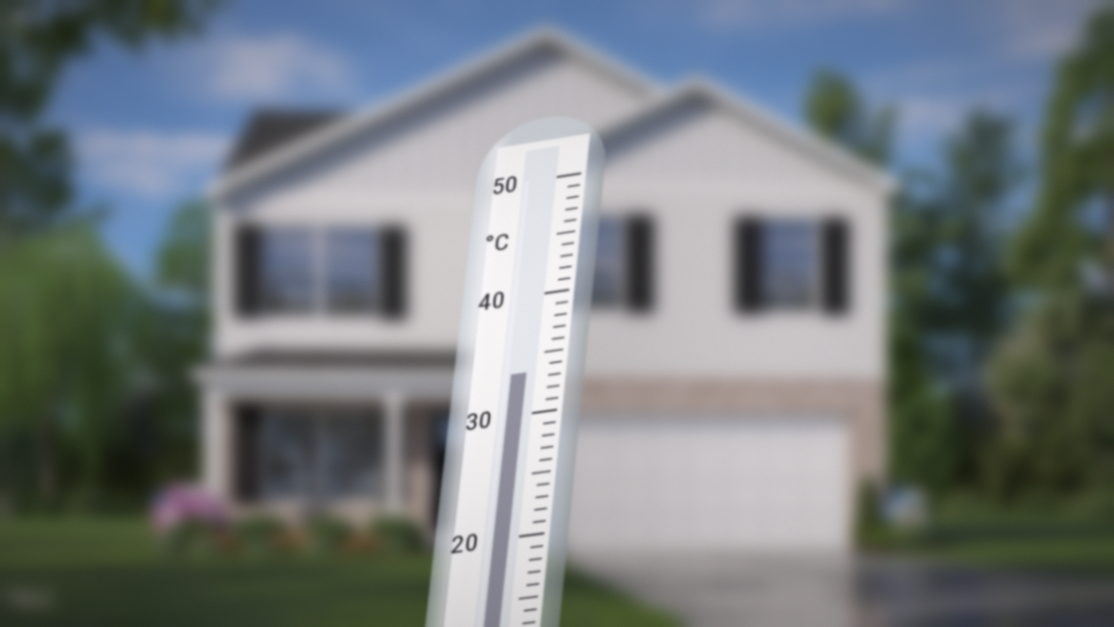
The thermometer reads 33.5; °C
